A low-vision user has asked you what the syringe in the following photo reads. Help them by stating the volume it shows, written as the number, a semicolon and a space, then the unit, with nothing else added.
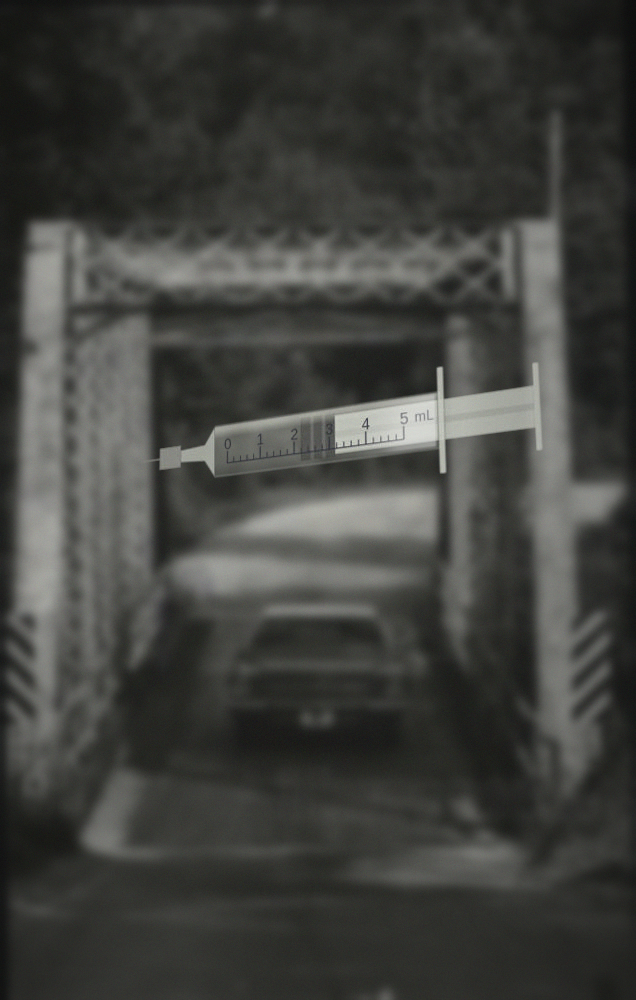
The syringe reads 2.2; mL
